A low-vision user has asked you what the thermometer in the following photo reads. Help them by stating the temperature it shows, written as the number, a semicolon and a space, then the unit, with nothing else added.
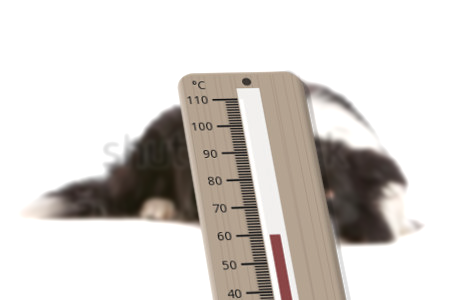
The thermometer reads 60; °C
